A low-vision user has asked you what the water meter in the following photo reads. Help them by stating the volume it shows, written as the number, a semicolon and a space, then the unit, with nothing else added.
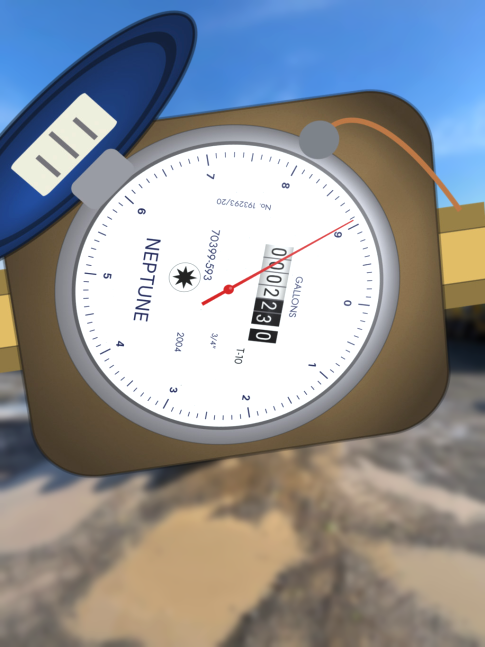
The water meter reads 2228.9; gal
